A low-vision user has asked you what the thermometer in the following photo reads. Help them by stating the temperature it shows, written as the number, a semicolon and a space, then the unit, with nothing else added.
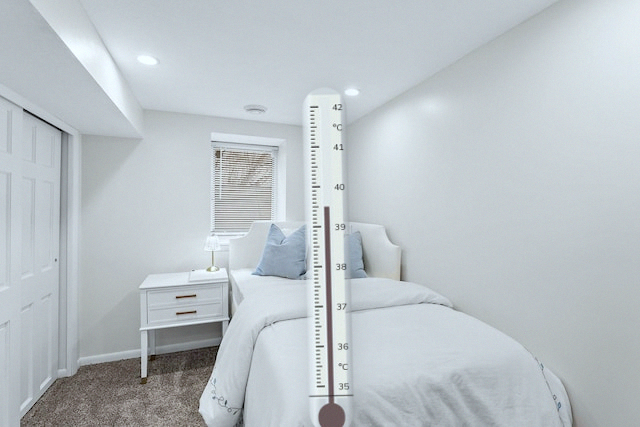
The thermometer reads 39.5; °C
